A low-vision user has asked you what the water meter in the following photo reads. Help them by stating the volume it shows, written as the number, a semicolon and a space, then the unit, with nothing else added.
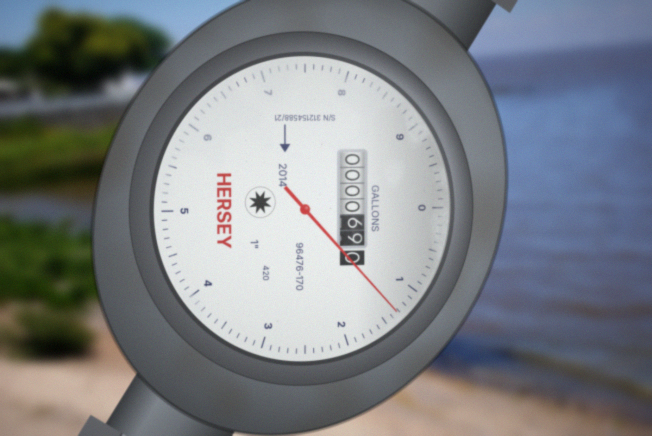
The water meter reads 691.3; gal
